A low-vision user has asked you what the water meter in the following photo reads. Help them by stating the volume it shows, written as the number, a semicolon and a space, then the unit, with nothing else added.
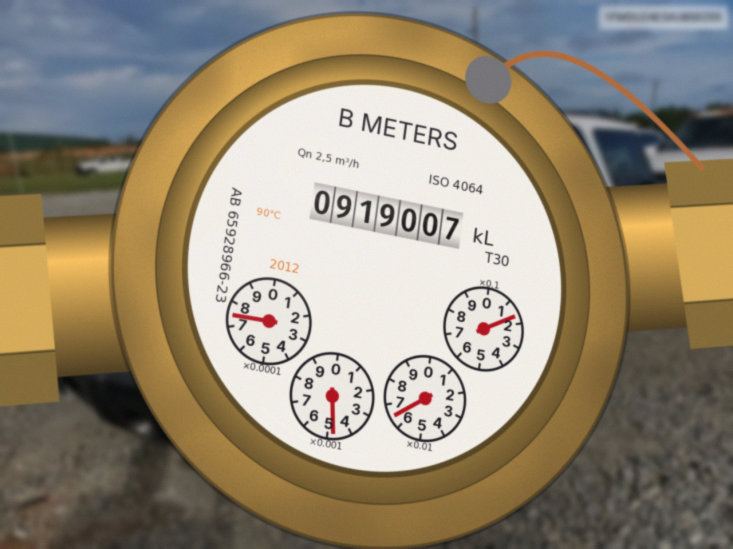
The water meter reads 919007.1647; kL
